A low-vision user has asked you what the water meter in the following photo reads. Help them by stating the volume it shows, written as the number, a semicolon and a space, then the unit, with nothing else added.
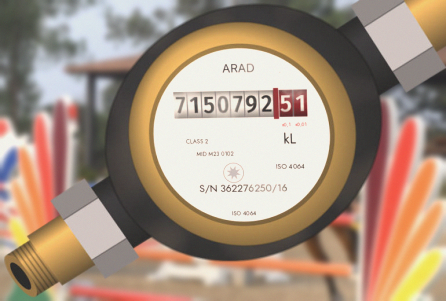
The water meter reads 7150792.51; kL
